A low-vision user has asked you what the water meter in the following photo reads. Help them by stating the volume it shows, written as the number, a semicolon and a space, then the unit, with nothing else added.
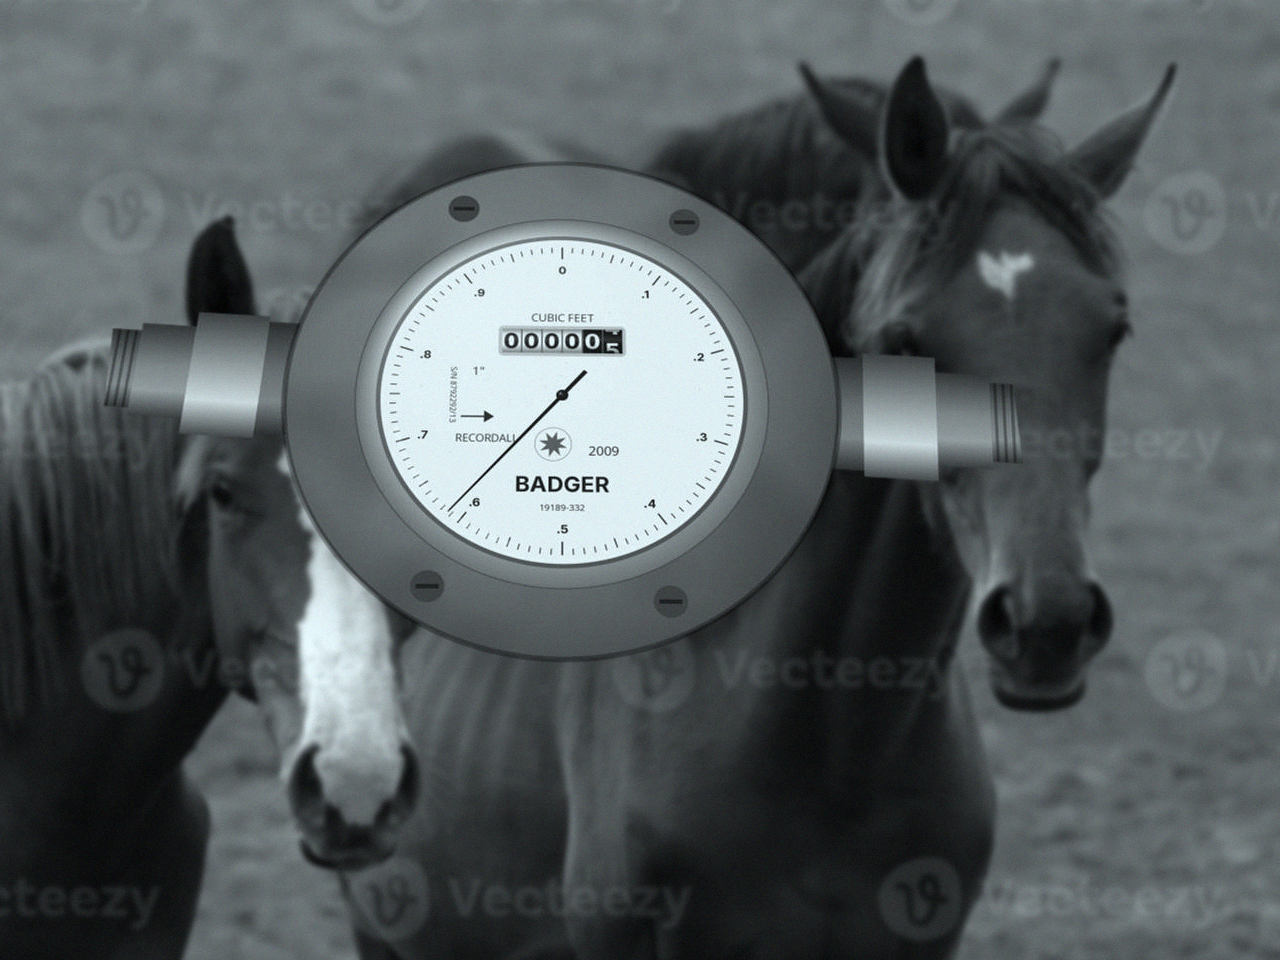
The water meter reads 4.61; ft³
